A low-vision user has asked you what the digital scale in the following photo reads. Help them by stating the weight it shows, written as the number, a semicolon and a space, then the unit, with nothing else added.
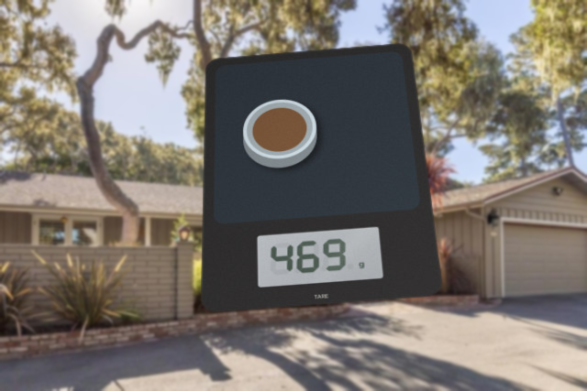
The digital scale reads 469; g
